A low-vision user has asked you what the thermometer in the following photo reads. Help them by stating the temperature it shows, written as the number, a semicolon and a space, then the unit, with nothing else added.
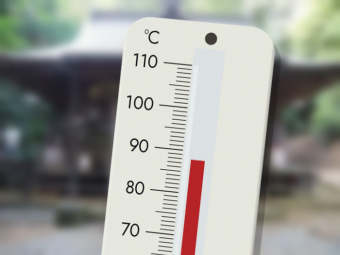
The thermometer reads 88; °C
